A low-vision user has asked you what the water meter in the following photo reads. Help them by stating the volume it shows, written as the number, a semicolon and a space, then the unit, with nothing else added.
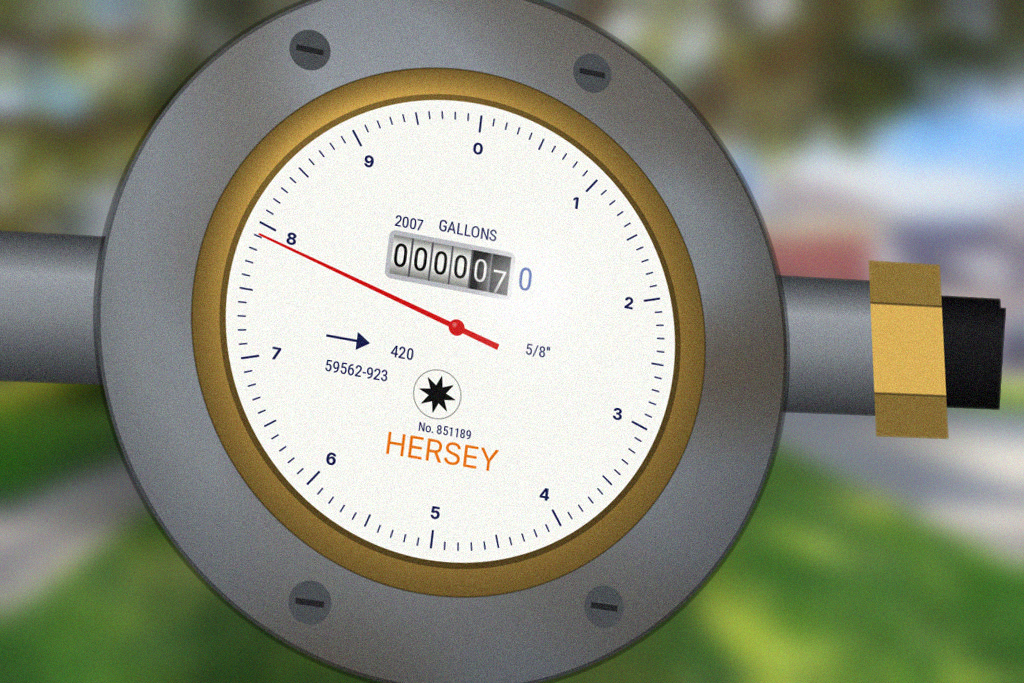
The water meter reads 67.9; gal
